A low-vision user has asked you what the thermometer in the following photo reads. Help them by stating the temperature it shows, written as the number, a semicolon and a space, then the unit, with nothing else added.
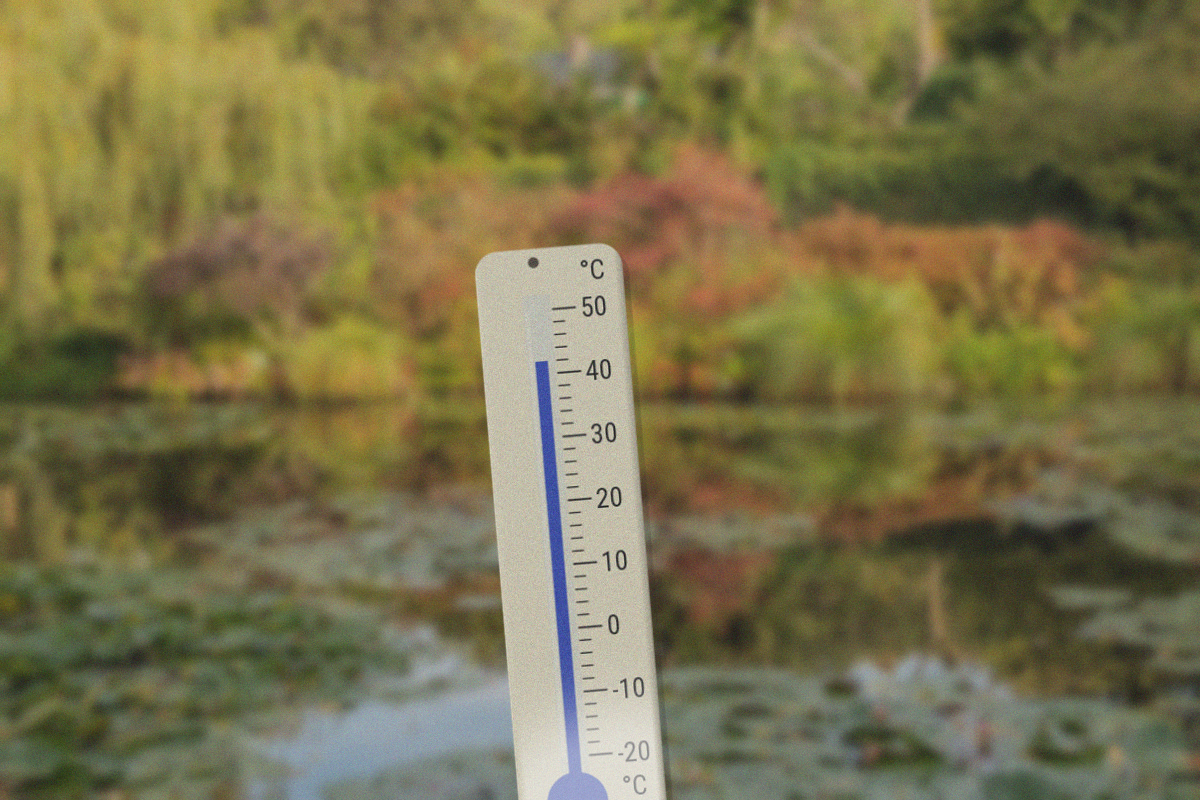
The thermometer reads 42; °C
